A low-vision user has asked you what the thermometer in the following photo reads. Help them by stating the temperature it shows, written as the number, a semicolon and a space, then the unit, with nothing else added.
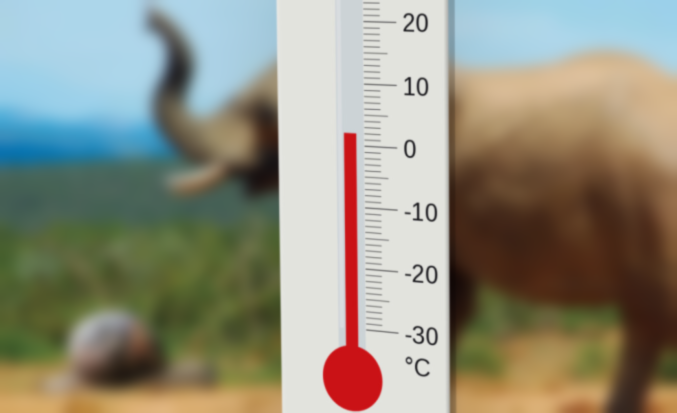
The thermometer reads 2; °C
